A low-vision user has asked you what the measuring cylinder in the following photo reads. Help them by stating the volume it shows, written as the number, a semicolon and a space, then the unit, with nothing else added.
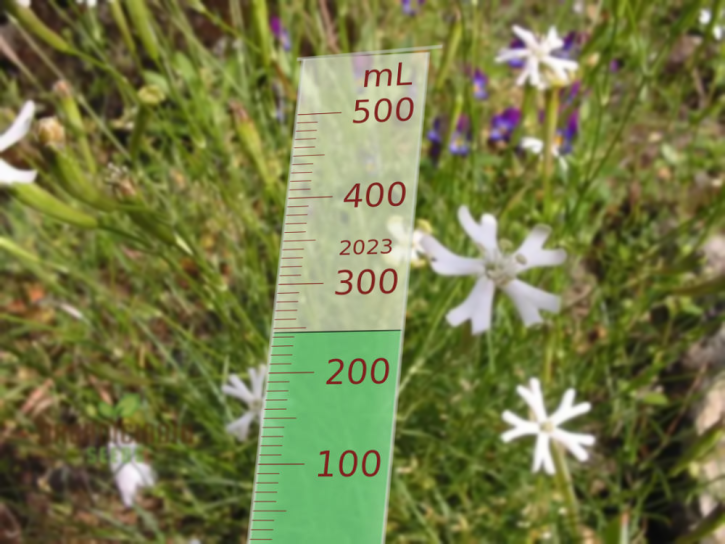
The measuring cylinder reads 245; mL
